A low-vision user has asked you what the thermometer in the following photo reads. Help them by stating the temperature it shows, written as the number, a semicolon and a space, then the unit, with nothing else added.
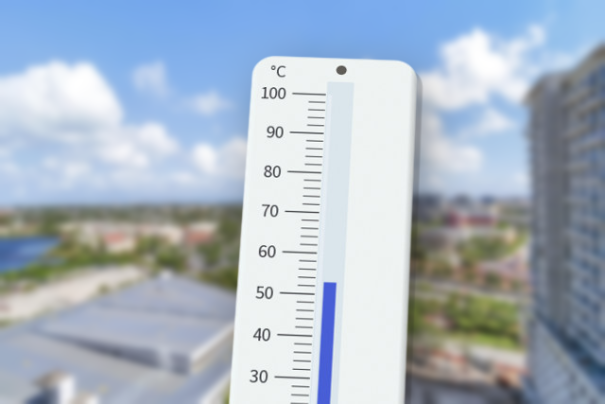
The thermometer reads 53; °C
